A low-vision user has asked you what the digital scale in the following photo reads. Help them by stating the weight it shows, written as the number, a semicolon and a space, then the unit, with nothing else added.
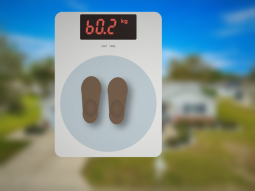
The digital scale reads 60.2; kg
